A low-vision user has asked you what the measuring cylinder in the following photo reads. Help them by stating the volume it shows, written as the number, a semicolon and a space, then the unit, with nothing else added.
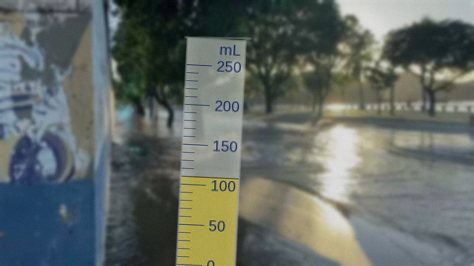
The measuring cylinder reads 110; mL
